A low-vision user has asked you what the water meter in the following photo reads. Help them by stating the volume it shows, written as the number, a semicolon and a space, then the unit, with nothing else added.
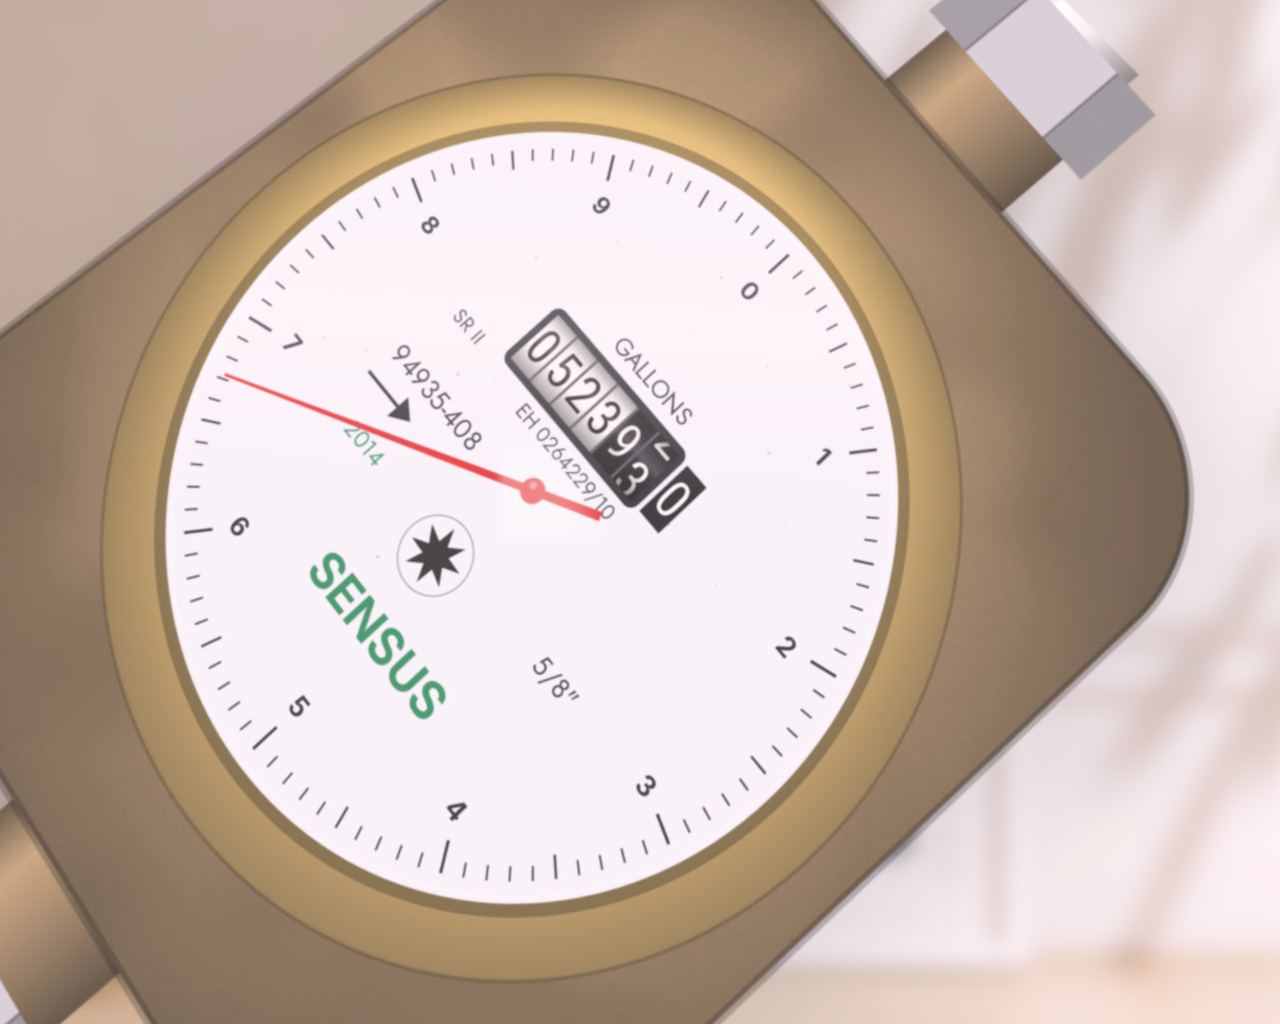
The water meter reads 523926.7; gal
